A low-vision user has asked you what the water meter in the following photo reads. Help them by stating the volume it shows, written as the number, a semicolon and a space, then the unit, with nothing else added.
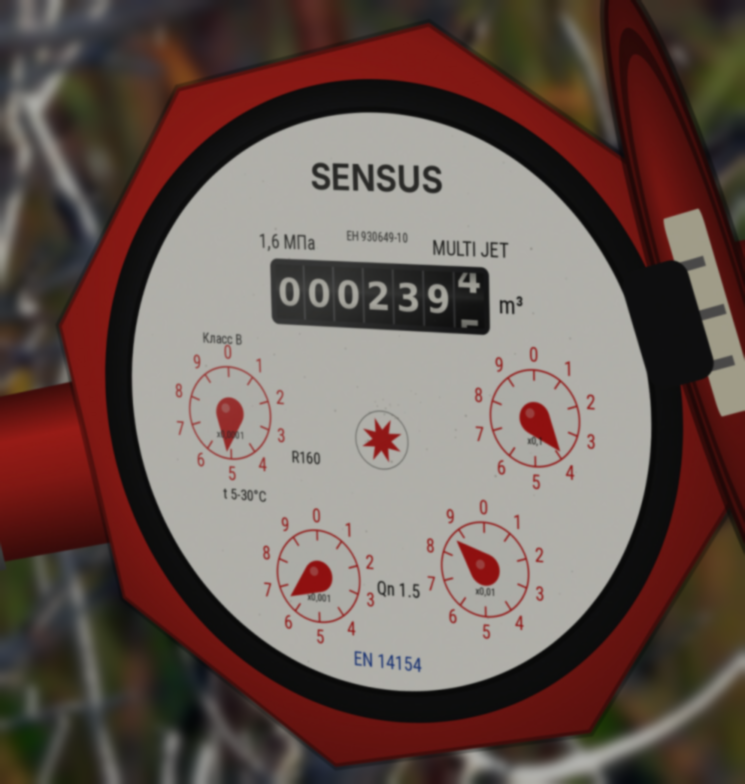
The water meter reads 2394.3865; m³
